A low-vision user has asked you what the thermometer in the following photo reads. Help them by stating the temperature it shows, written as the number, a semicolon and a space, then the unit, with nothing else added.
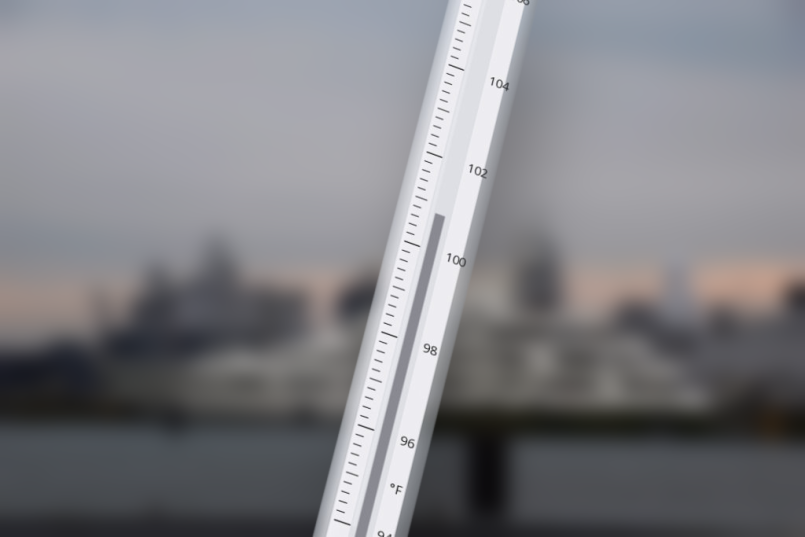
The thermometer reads 100.8; °F
